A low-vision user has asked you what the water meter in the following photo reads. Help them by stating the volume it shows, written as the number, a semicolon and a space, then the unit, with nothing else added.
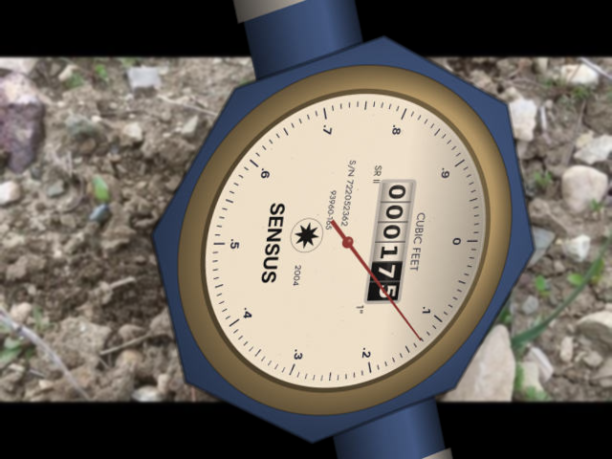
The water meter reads 175.13; ft³
